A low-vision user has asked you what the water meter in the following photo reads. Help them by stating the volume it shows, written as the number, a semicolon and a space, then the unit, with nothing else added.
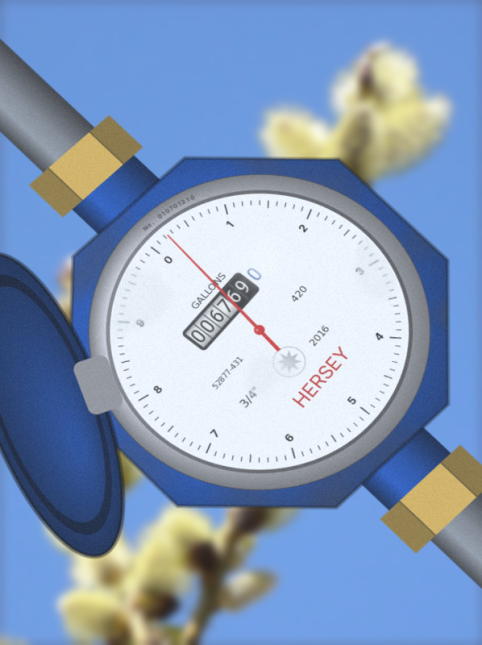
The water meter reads 67690.2; gal
